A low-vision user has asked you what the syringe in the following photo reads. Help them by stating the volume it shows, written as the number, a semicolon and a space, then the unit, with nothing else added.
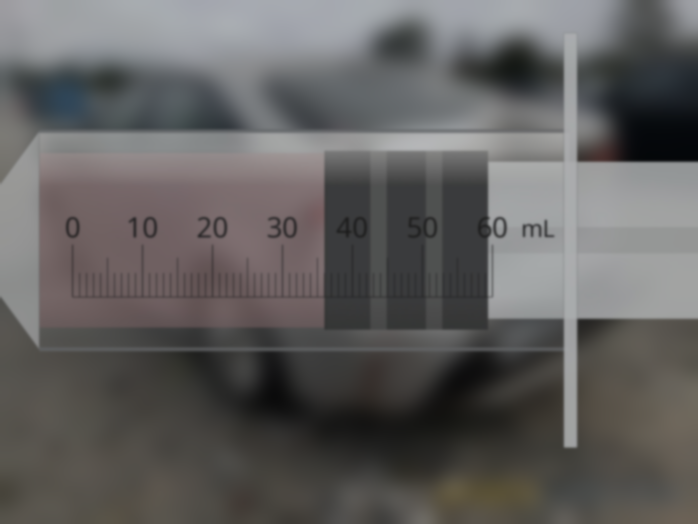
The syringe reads 36; mL
